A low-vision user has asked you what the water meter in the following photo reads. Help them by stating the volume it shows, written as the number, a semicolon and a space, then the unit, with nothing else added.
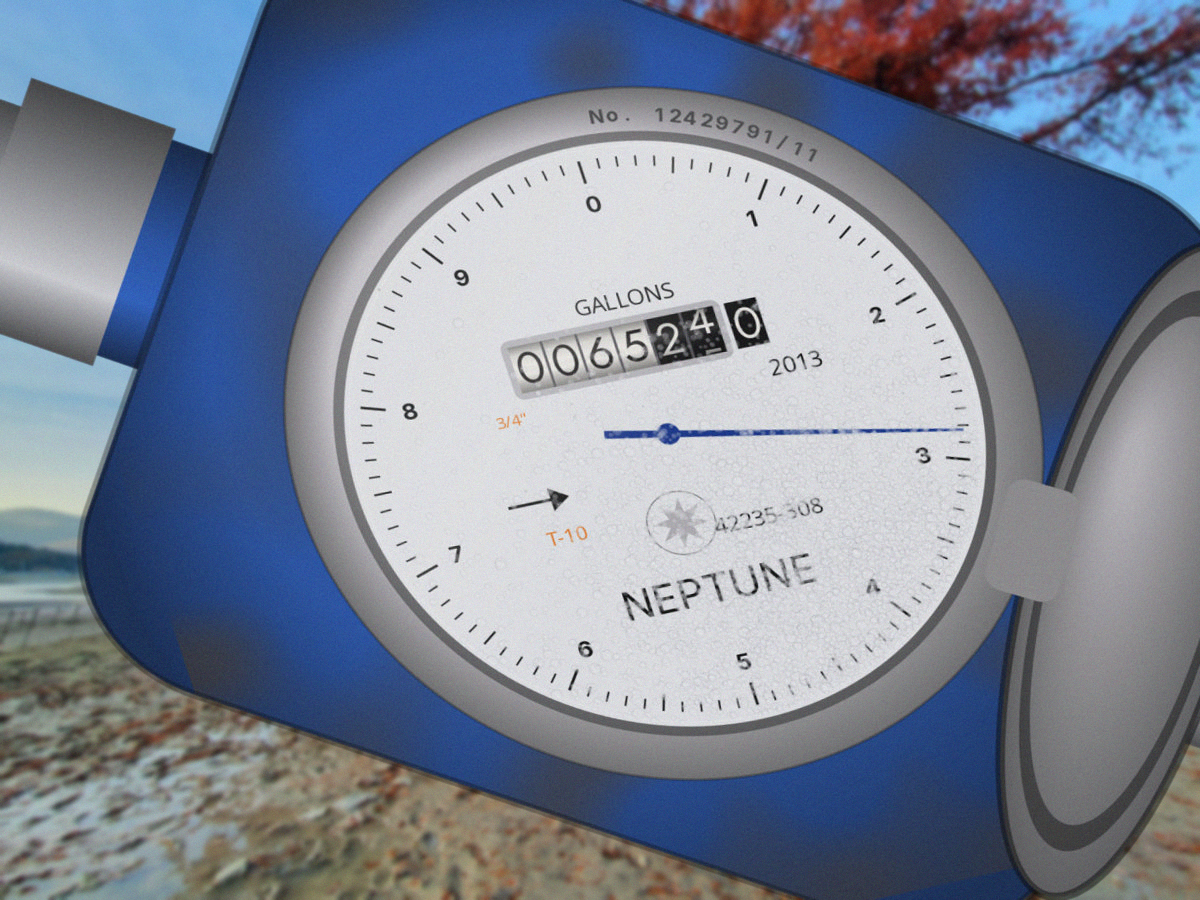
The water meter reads 65242.8; gal
